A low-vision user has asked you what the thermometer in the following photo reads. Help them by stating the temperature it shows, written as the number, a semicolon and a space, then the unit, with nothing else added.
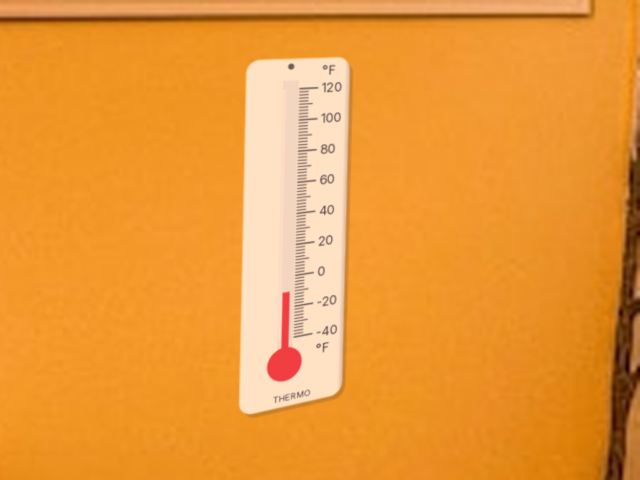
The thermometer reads -10; °F
